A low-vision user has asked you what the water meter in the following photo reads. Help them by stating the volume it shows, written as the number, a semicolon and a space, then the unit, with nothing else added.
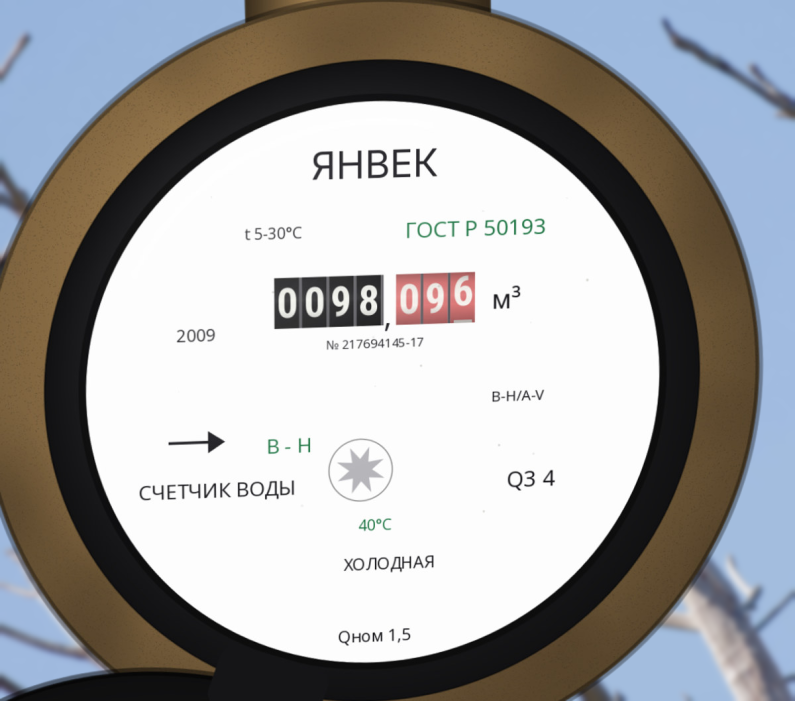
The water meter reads 98.096; m³
